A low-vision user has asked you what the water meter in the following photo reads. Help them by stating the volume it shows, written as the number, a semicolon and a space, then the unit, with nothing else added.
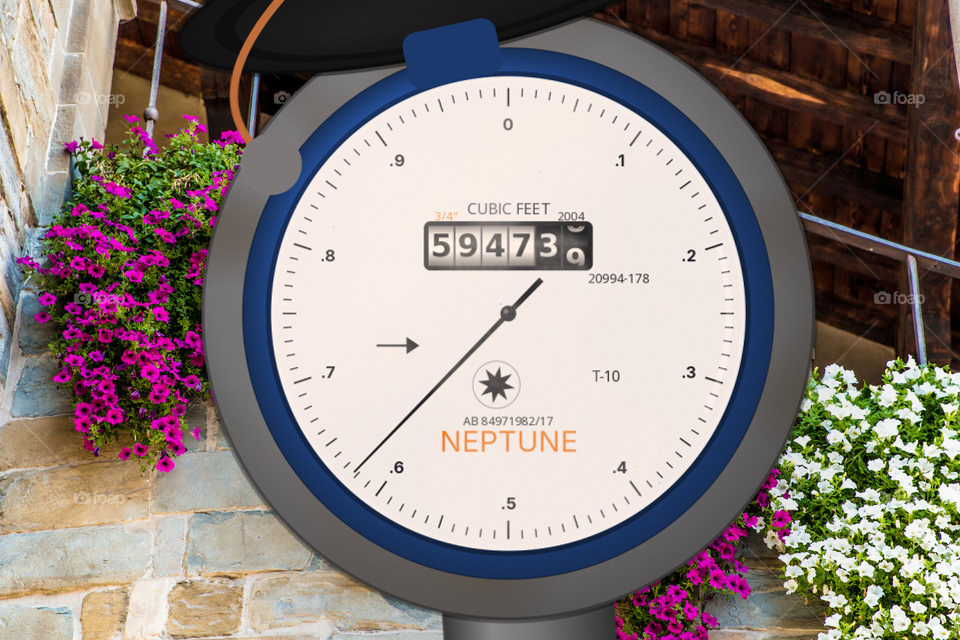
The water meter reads 594738.62; ft³
